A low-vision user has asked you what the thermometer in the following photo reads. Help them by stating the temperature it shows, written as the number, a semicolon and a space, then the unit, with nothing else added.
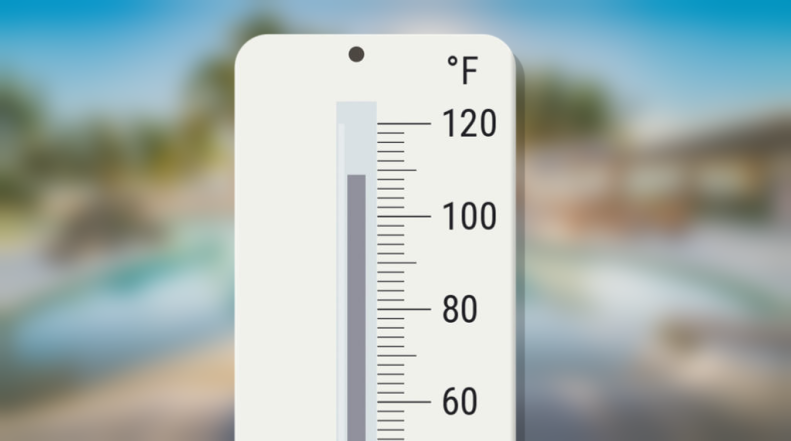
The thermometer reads 109; °F
